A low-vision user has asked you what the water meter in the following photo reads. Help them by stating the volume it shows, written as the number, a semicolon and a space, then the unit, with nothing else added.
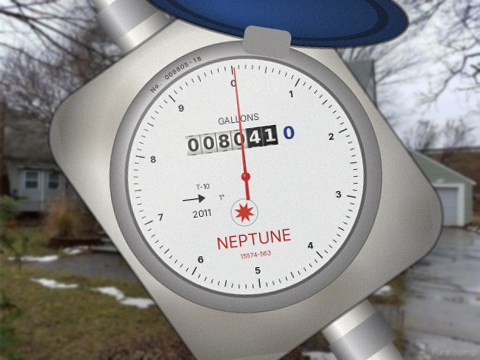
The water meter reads 80410.0; gal
